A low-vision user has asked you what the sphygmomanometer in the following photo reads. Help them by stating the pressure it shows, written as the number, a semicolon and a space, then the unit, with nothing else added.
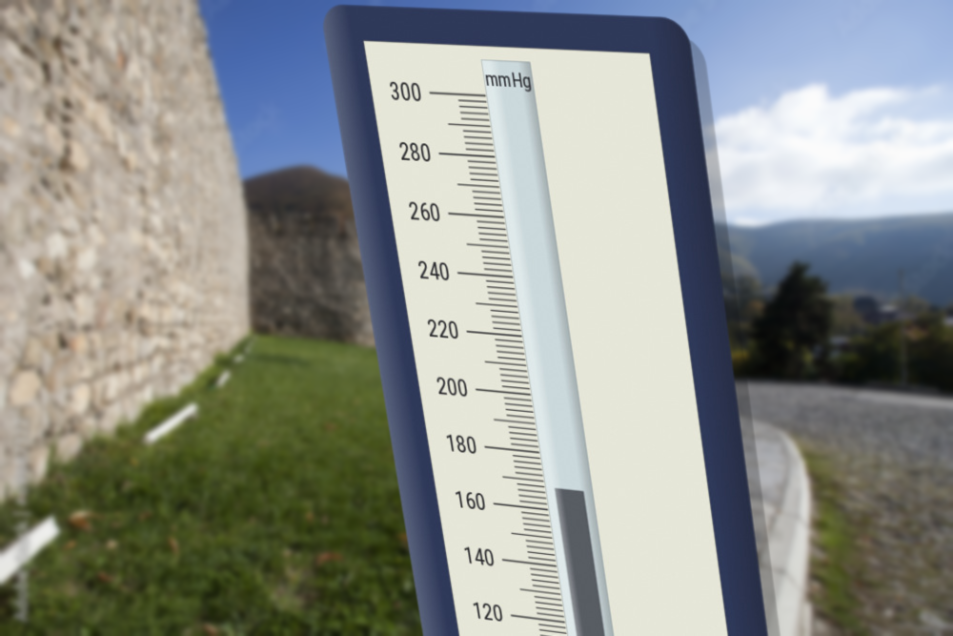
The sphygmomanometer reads 168; mmHg
